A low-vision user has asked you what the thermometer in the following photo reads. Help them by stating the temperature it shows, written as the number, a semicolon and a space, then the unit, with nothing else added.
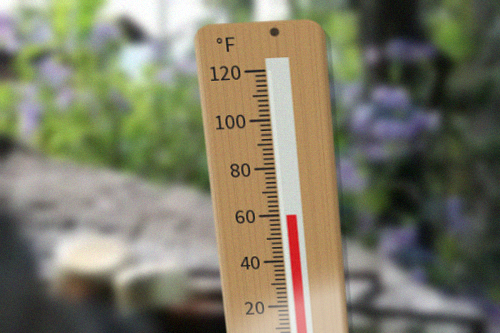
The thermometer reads 60; °F
